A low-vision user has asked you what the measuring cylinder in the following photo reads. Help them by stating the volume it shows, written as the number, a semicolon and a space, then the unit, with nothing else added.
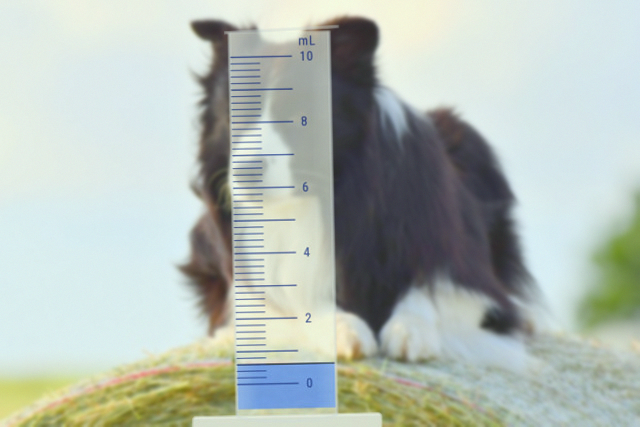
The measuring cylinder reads 0.6; mL
